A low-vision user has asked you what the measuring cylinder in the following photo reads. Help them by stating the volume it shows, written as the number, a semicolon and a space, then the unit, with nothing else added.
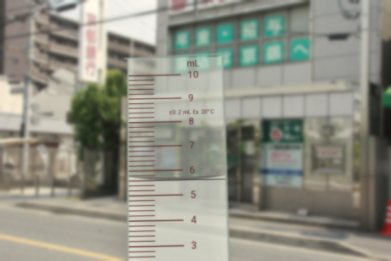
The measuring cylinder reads 5.6; mL
